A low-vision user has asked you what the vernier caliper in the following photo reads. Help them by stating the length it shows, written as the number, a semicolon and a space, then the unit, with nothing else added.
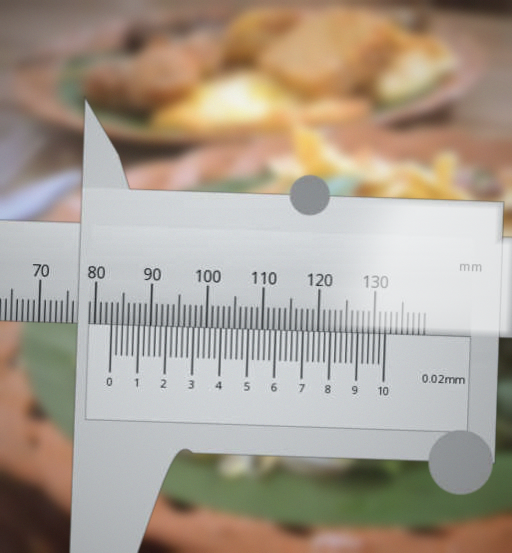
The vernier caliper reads 83.0; mm
